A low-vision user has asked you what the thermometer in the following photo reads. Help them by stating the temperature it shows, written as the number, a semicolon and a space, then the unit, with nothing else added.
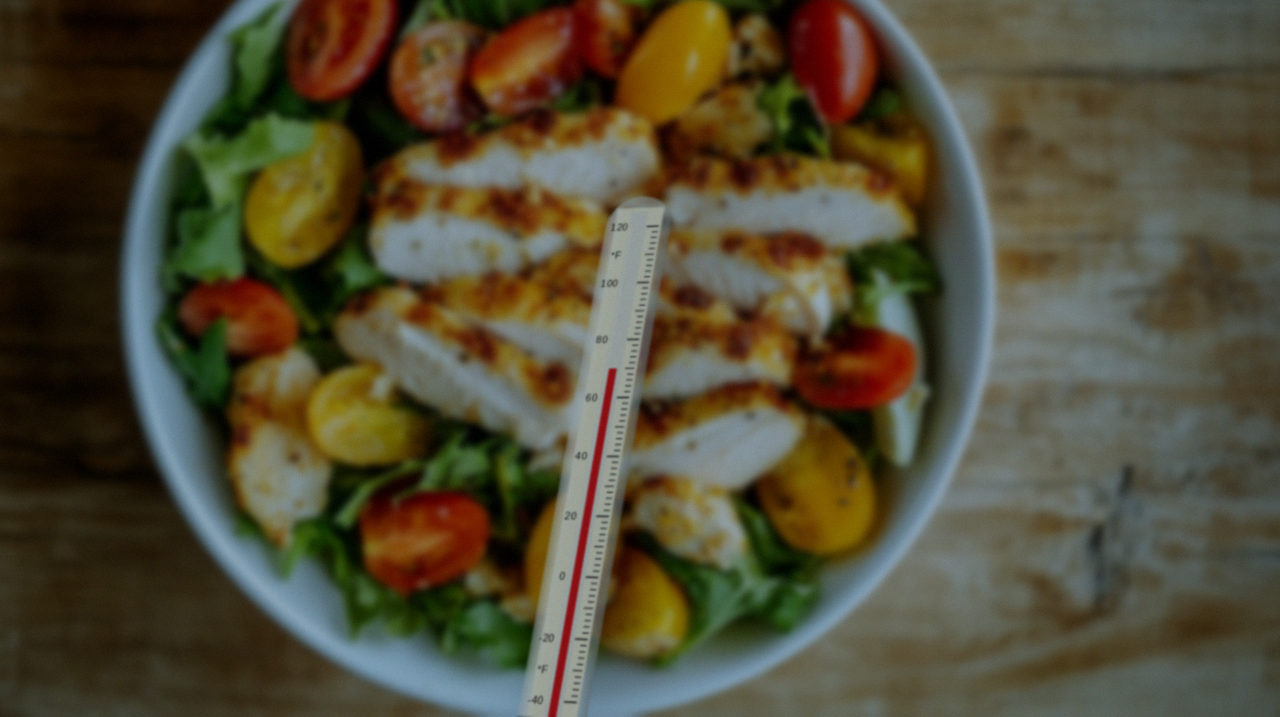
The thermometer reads 70; °F
